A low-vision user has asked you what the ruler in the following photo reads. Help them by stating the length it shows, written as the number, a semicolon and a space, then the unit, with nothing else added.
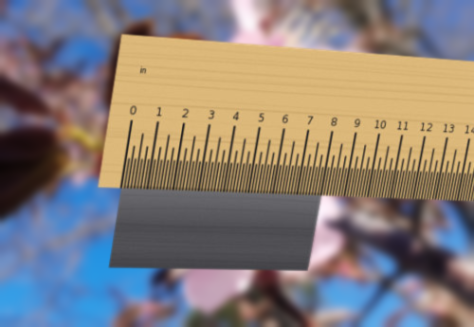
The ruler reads 8; in
